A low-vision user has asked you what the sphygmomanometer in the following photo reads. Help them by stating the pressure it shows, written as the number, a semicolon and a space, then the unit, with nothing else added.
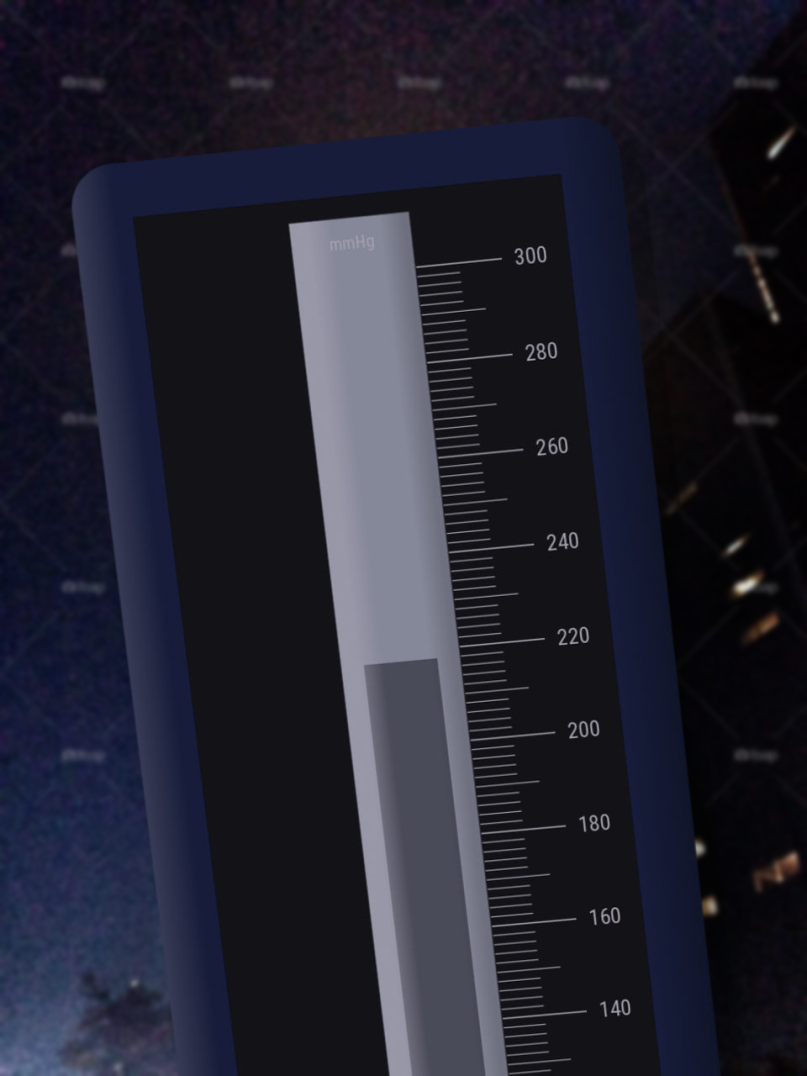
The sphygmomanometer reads 218; mmHg
